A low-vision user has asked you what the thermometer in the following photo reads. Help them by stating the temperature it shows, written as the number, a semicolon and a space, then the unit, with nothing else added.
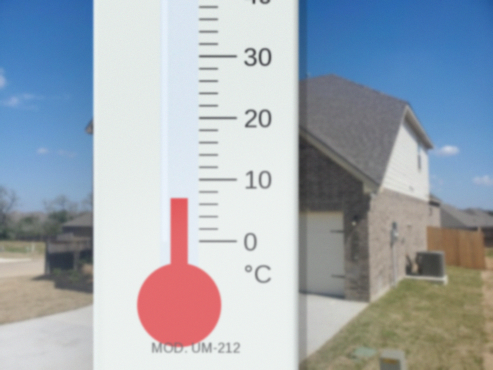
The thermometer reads 7; °C
